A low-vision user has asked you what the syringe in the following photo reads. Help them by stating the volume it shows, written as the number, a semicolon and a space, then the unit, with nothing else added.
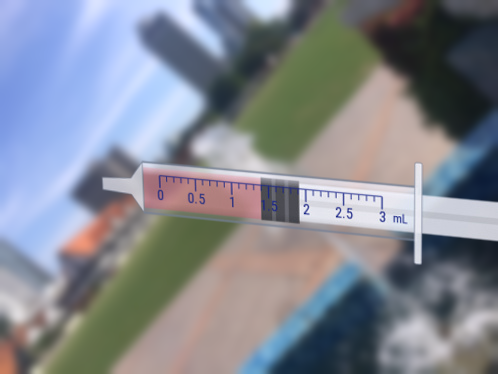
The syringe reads 1.4; mL
